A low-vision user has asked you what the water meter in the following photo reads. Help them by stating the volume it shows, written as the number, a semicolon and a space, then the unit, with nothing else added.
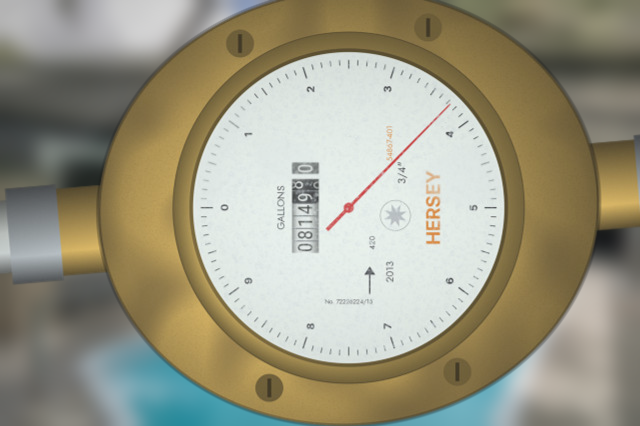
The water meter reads 814983.7; gal
